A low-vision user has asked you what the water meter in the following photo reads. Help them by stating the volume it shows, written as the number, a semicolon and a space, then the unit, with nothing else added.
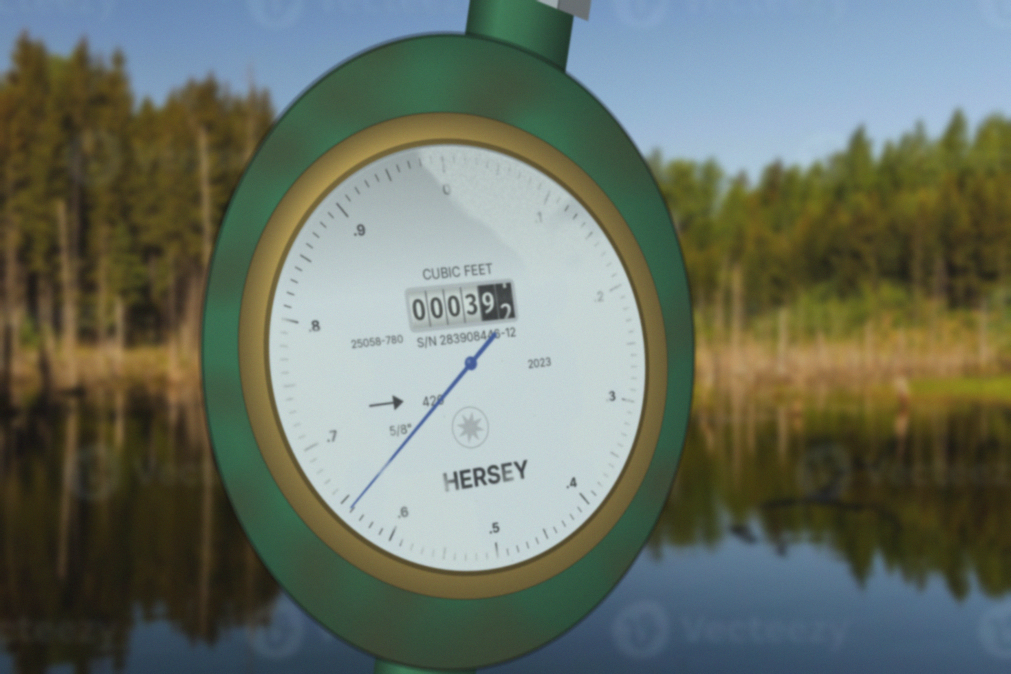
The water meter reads 391.64; ft³
